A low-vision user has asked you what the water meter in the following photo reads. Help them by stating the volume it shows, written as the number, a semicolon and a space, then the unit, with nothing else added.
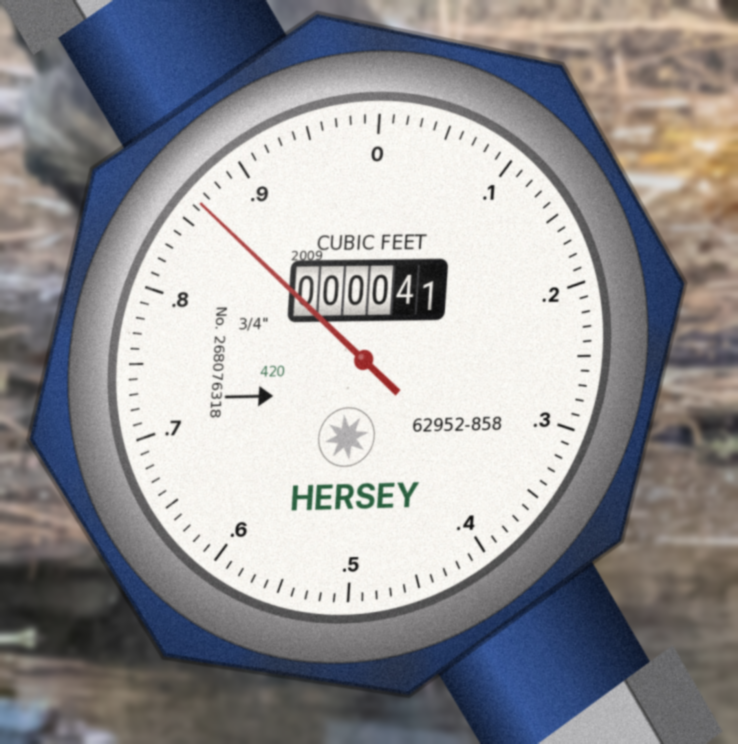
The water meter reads 40.86; ft³
